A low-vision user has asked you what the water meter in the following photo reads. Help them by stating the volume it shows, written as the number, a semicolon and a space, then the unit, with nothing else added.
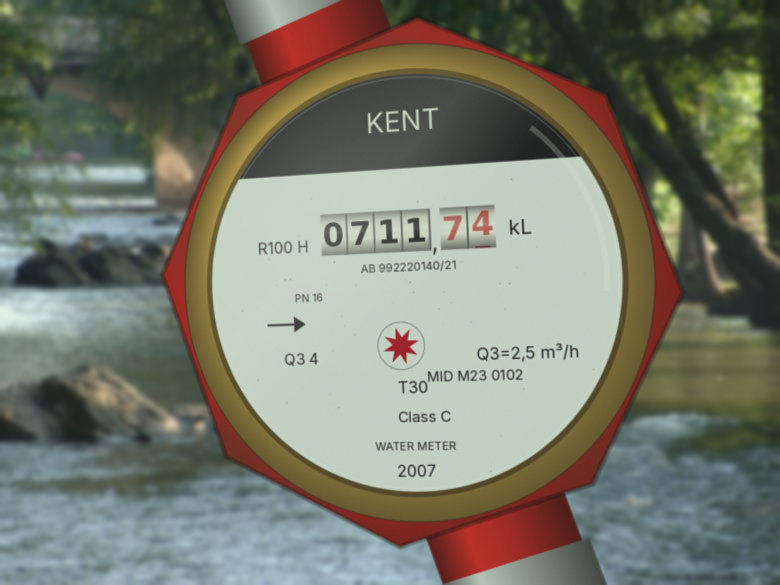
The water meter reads 711.74; kL
